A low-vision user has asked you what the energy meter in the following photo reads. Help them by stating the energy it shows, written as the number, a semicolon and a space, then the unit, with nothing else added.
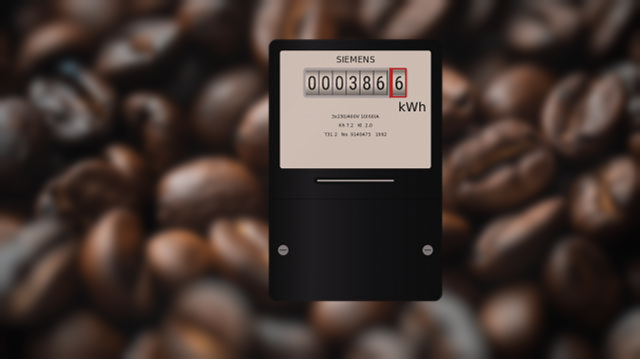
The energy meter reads 386.6; kWh
